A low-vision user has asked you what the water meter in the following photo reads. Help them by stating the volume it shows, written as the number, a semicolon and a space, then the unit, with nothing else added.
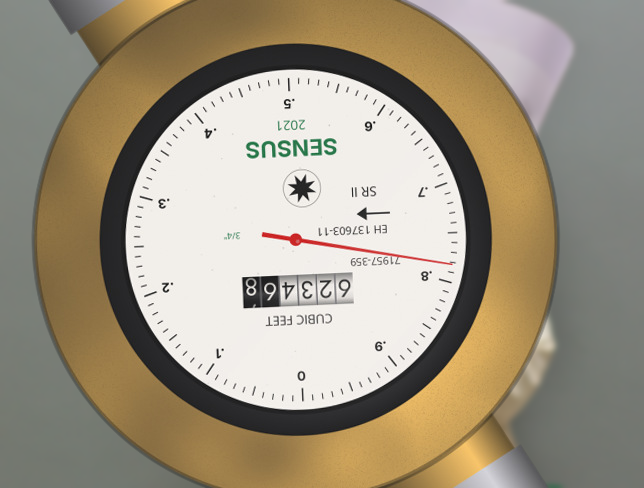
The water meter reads 623467.78; ft³
